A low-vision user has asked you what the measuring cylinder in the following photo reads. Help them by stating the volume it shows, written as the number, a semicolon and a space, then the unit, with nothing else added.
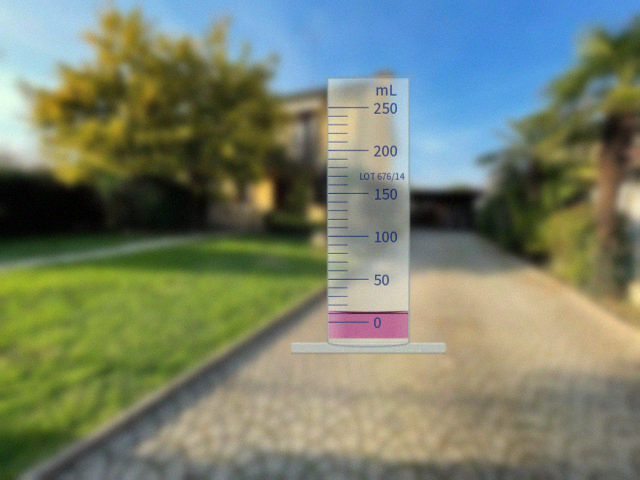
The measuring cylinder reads 10; mL
